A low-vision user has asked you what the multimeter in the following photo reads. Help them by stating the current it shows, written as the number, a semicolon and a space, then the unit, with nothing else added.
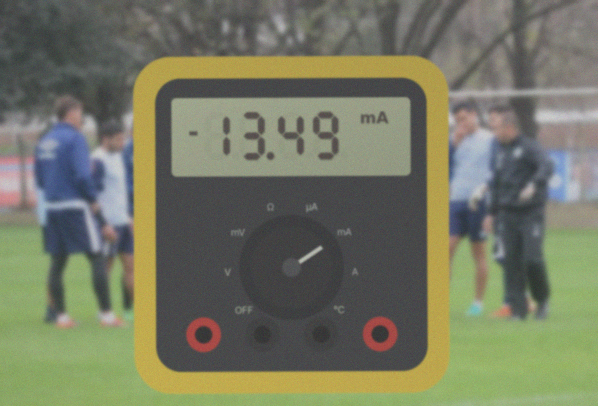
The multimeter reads -13.49; mA
